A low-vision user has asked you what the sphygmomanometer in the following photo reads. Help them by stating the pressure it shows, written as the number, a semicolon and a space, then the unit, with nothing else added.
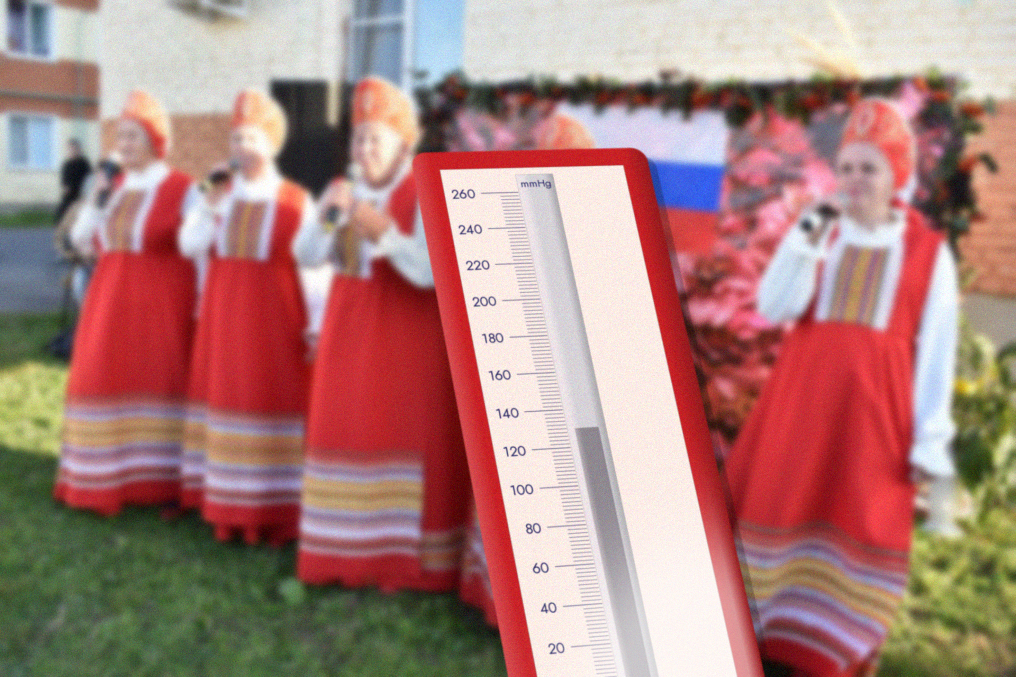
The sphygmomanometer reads 130; mmHg
